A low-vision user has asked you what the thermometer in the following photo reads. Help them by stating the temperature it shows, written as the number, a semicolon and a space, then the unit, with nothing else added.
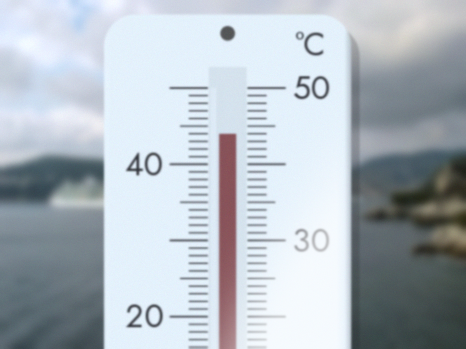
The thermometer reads 44; °C
